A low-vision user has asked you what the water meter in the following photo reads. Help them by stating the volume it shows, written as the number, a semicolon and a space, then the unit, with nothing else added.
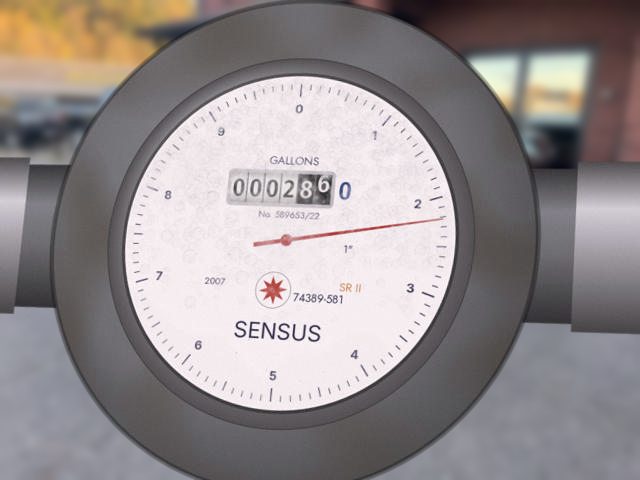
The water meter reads 2862.2; gal
